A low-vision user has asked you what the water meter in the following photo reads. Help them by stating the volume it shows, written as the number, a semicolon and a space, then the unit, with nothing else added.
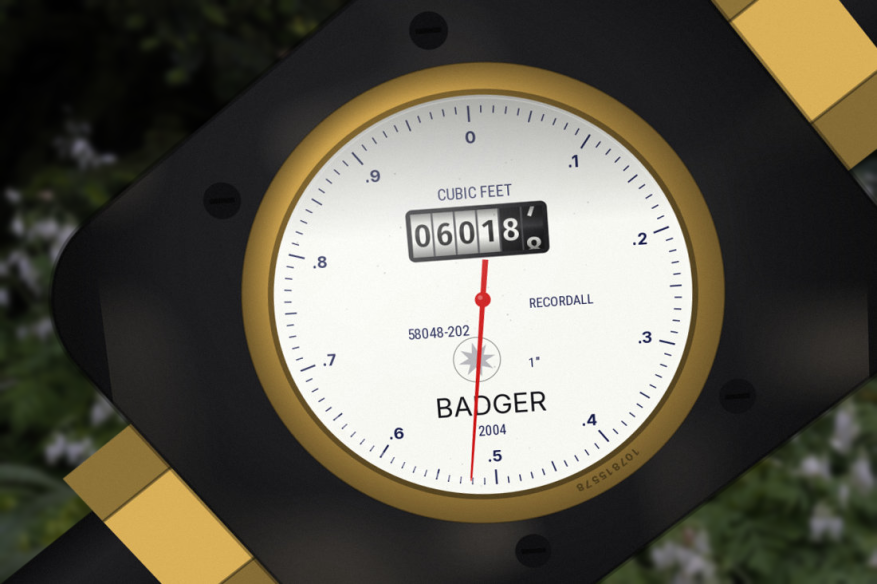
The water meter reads 60187.52; ft³
